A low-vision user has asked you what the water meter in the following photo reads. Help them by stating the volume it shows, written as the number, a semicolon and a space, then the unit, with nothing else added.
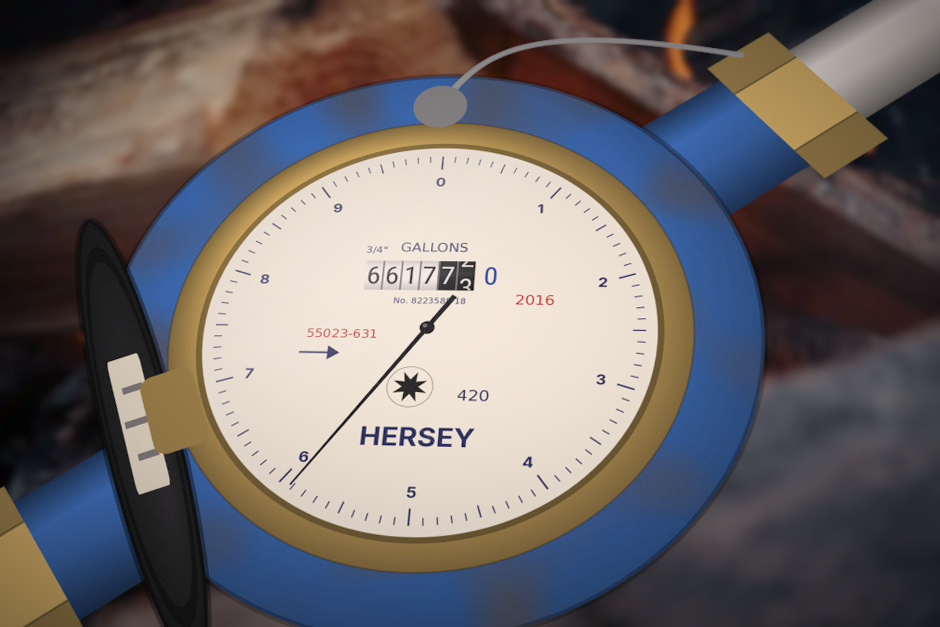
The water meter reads 6617725.9; gal
